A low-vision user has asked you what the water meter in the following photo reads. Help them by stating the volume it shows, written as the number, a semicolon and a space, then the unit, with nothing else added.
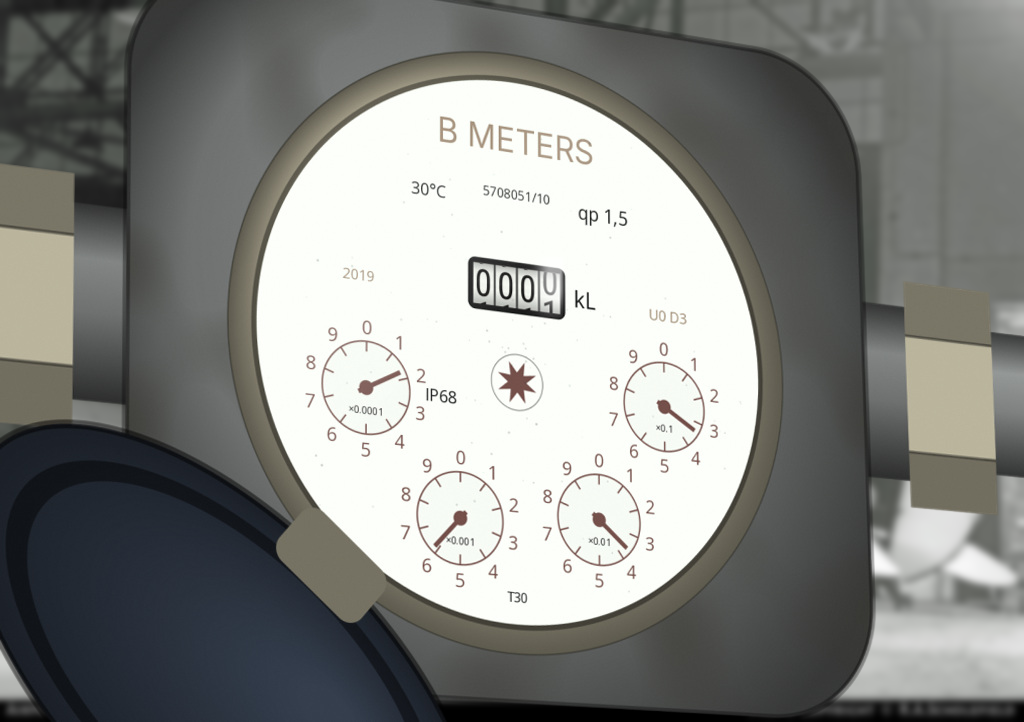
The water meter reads 0.3361; kL
